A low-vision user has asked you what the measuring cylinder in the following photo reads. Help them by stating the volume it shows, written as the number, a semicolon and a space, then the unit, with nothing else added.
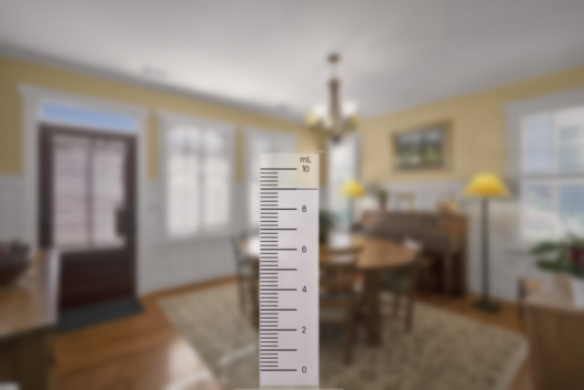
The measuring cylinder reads 9; mL
